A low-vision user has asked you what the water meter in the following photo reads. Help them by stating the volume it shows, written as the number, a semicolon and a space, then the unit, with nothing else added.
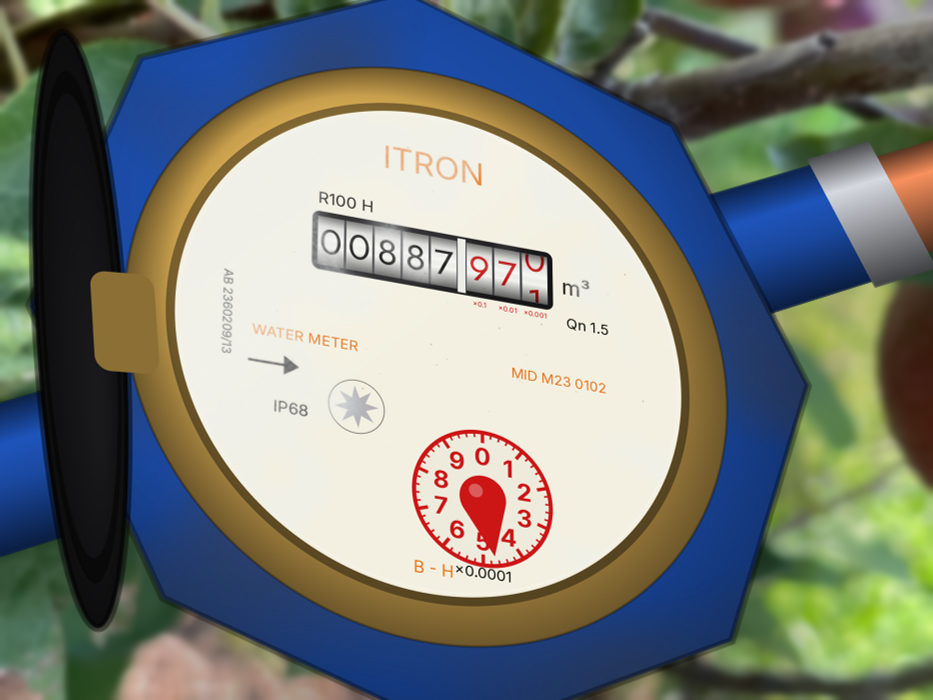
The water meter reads 887.9704; m³
